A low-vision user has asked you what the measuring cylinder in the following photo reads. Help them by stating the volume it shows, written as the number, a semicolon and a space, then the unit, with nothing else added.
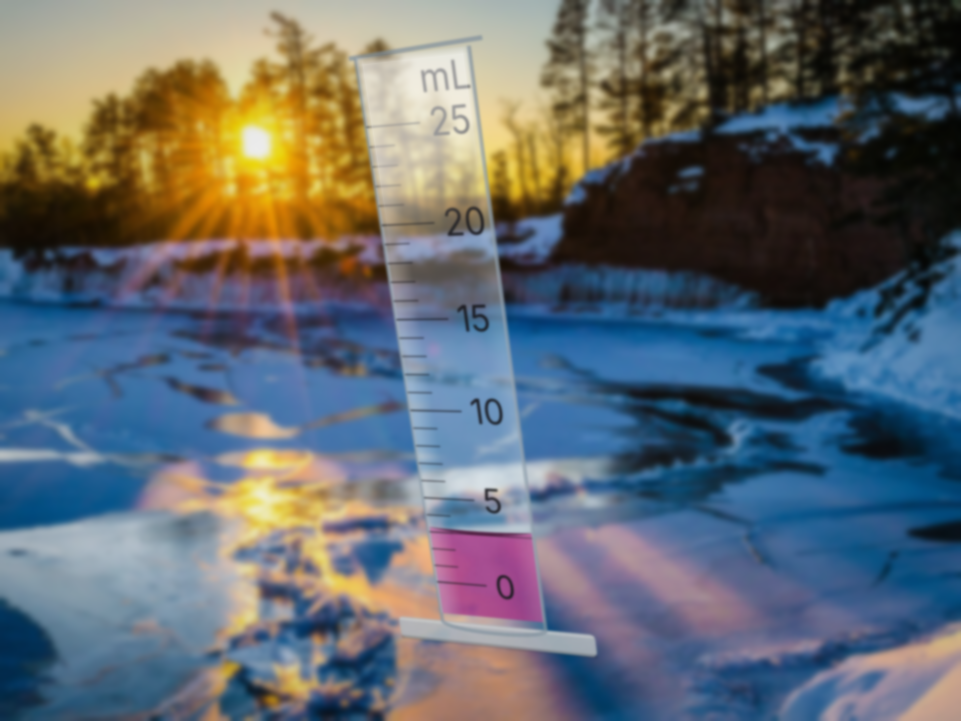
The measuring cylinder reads 3; mL
